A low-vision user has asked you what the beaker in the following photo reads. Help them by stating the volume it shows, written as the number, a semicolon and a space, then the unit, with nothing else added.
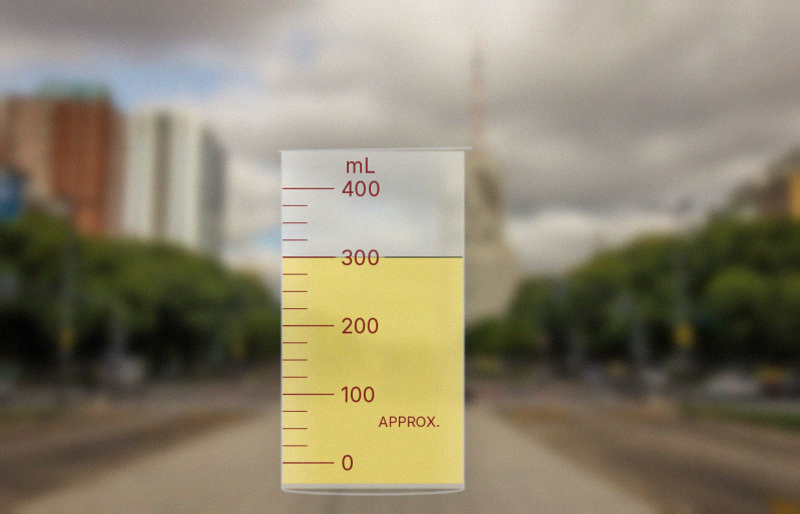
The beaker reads 300; mL
